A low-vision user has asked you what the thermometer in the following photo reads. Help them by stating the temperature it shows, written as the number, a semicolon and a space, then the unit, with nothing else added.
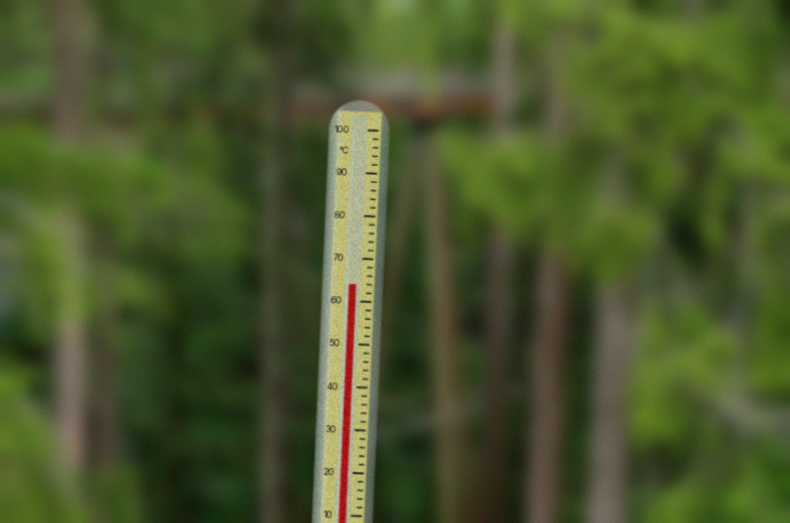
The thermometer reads 64; °C
